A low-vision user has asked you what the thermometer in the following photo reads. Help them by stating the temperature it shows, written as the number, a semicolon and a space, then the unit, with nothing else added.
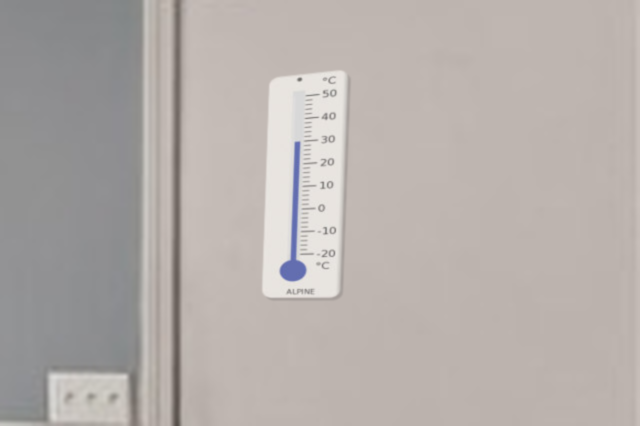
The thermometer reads 30; °C
